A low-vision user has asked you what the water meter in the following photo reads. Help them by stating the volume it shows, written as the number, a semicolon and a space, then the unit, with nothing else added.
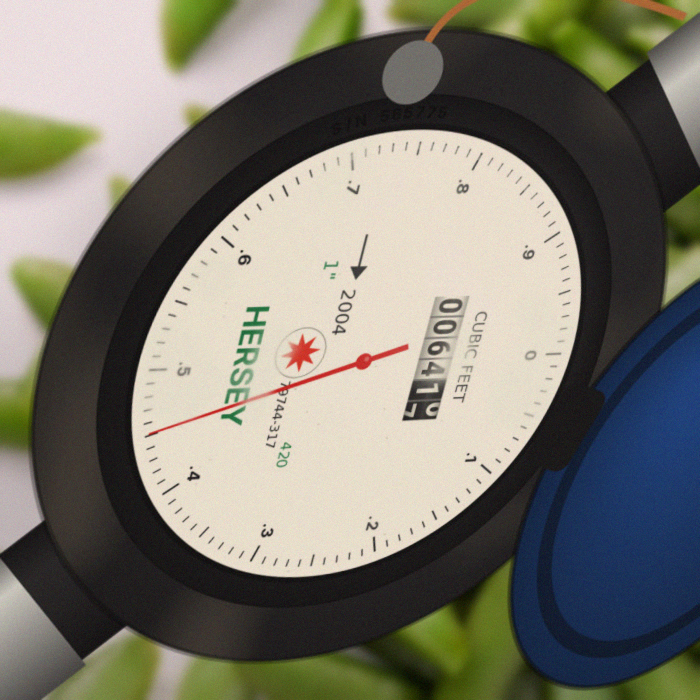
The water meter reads 6416.45; ft³
